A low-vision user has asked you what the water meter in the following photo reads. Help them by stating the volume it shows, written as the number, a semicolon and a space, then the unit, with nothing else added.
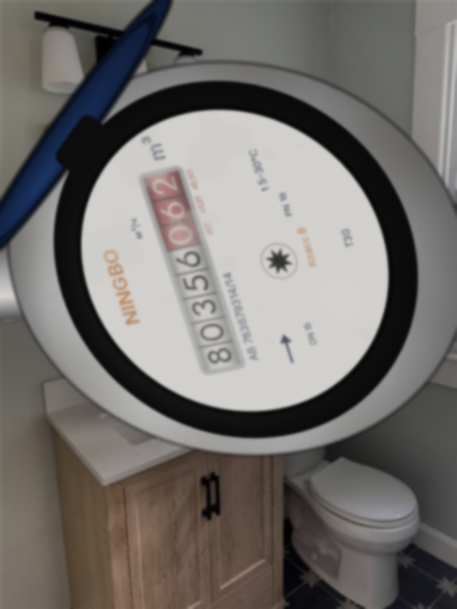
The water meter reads 80356.062; m³
